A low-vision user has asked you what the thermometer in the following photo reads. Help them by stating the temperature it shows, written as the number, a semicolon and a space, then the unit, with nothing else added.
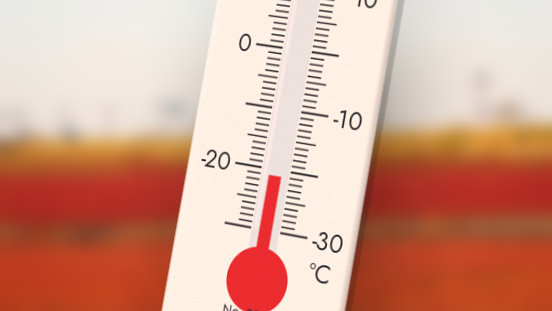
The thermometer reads -21; °C
